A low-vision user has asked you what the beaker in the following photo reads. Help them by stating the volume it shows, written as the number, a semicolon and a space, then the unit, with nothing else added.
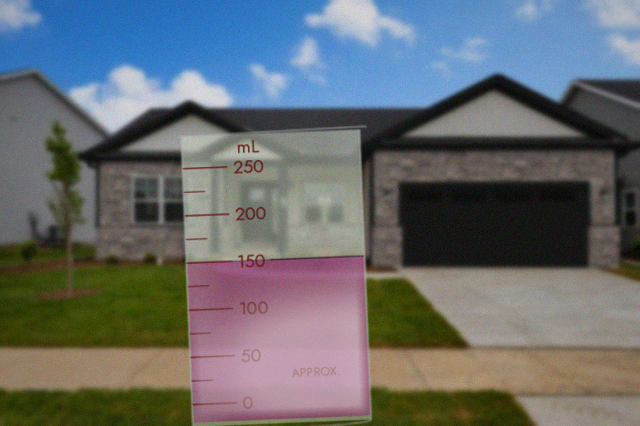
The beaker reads 150; mL
